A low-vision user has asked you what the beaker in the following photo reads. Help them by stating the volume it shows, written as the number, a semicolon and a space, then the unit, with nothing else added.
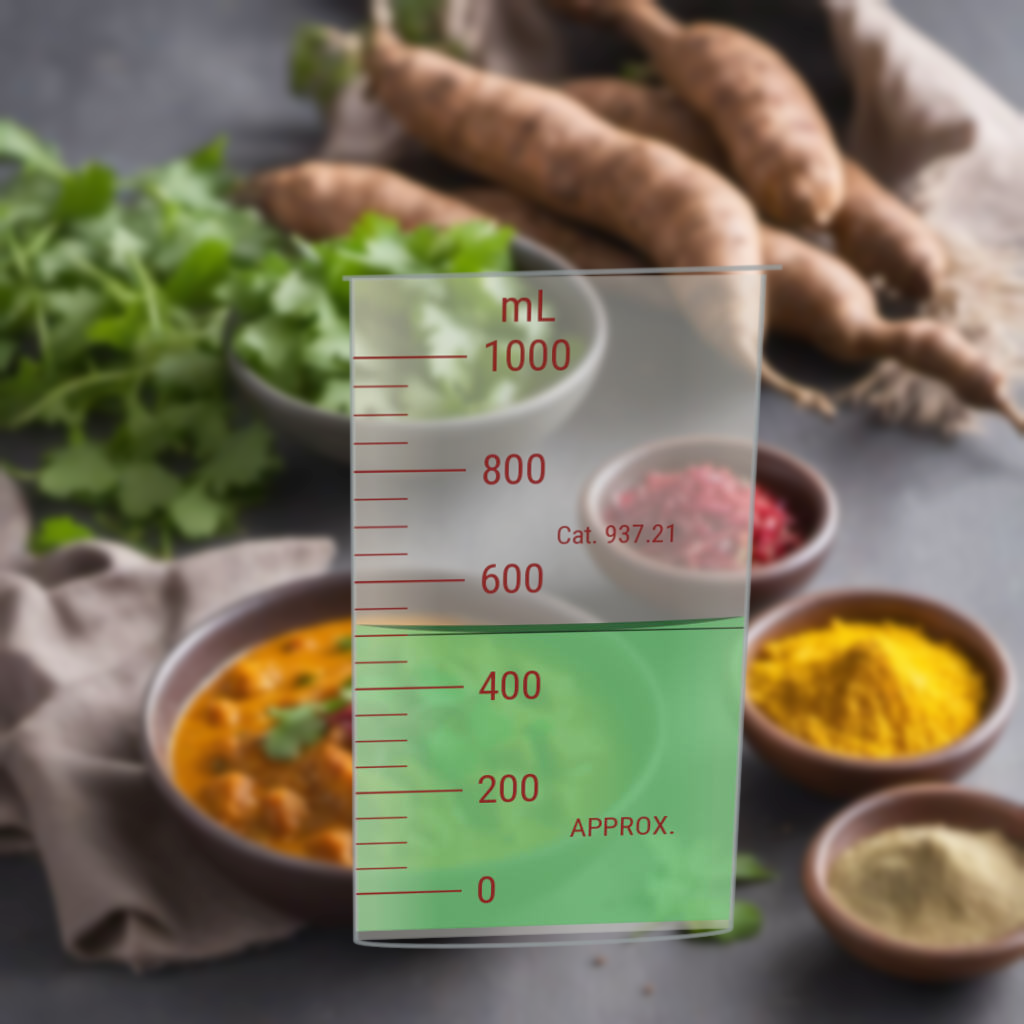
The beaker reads 500; mL
